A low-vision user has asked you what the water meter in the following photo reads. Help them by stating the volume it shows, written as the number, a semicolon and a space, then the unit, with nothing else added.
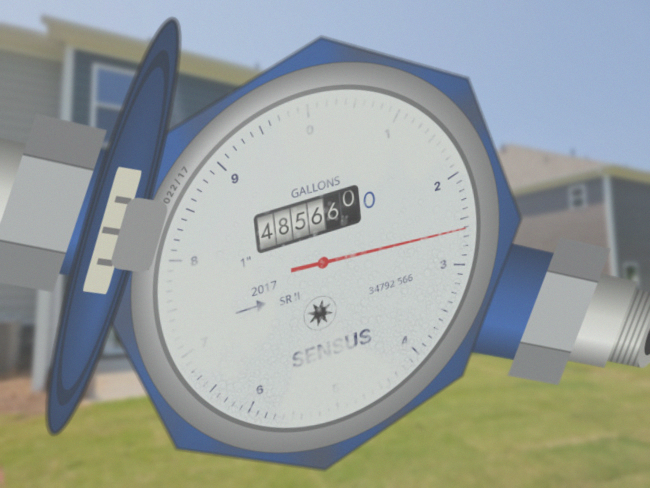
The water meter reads 4856602.6; gal
